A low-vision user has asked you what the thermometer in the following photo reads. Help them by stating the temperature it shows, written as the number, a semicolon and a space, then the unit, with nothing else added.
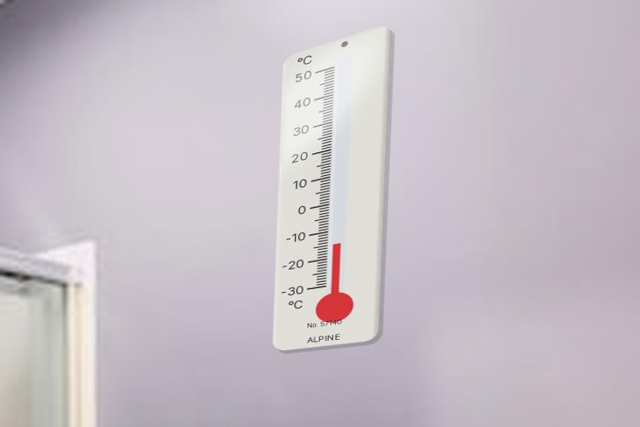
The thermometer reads -15; °C
